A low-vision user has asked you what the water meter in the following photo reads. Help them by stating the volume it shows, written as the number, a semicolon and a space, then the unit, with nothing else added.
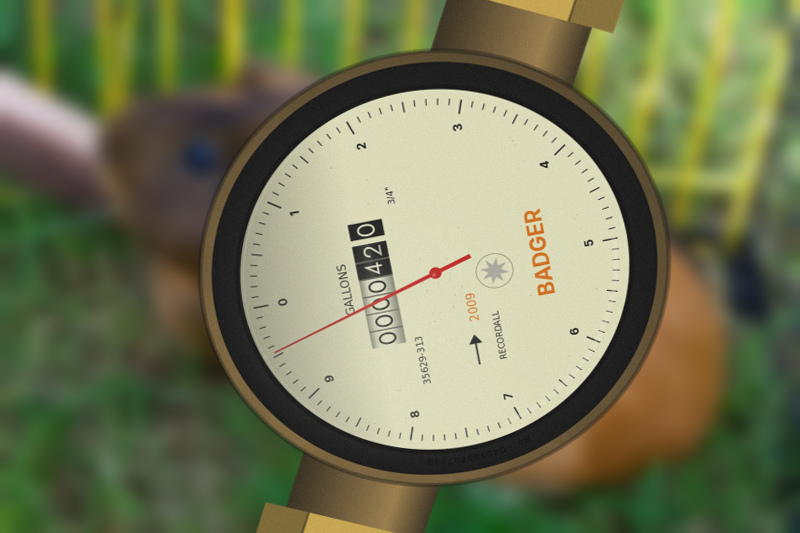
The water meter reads 419.5; gal
